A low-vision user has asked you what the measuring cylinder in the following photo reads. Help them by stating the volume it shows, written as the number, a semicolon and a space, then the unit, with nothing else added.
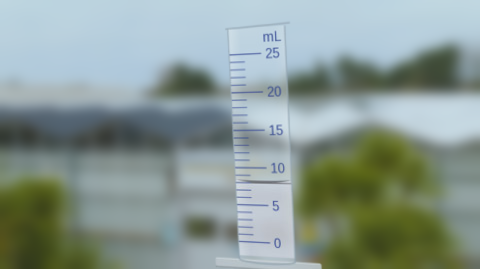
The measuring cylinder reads 8; mL
